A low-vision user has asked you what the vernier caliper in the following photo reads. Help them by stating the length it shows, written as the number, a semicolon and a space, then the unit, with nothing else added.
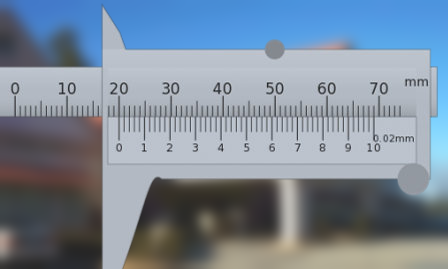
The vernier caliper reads 20.0; mm
